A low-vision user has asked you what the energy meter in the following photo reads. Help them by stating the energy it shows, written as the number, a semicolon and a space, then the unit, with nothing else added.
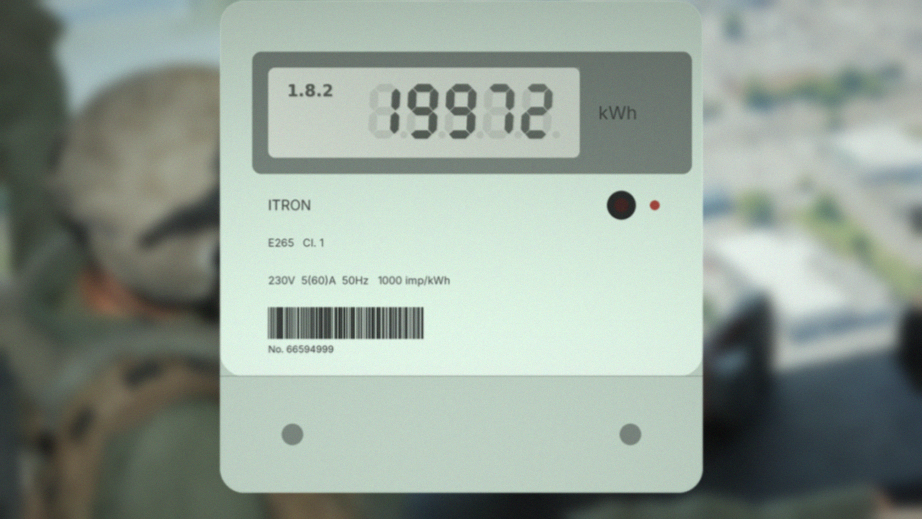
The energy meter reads 19972; kWh
